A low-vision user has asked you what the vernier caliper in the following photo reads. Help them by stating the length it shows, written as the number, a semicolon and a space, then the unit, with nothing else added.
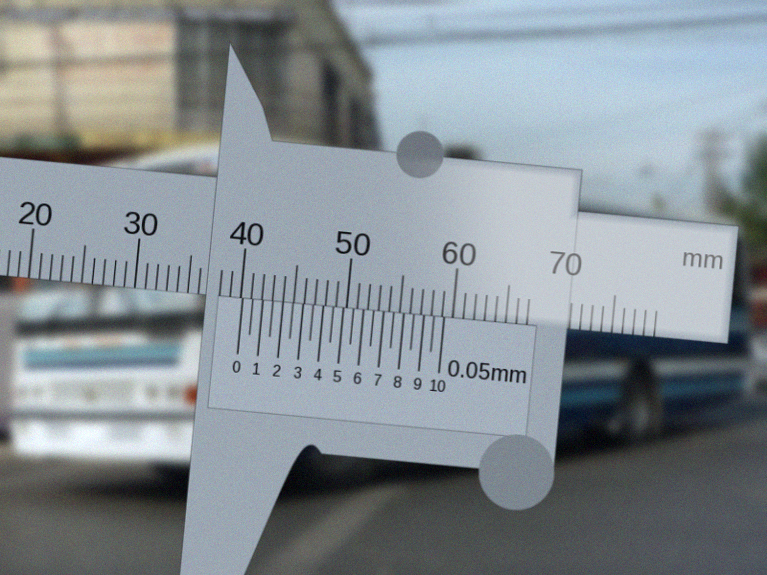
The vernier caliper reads 40.2; mm
